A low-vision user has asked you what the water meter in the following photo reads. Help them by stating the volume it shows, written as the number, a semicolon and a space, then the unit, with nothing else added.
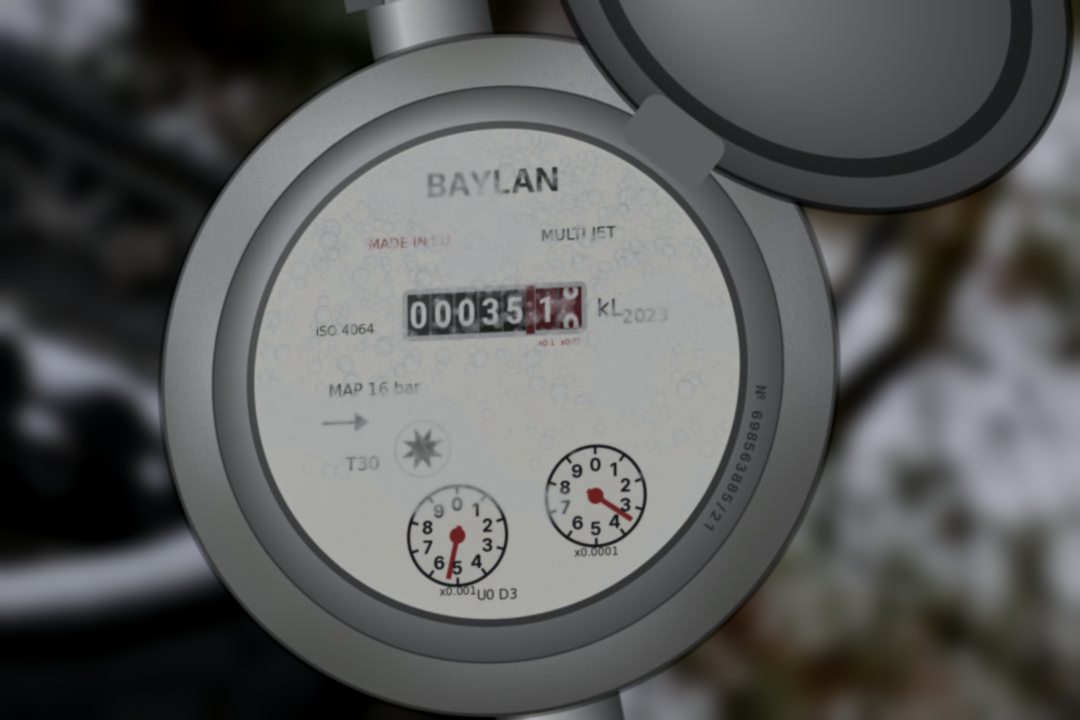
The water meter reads 35.1853; kL
